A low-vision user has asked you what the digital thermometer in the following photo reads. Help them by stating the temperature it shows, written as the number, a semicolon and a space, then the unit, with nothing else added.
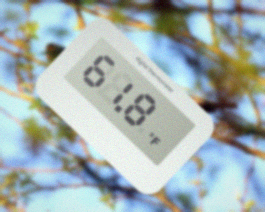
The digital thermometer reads 61.8; °F
